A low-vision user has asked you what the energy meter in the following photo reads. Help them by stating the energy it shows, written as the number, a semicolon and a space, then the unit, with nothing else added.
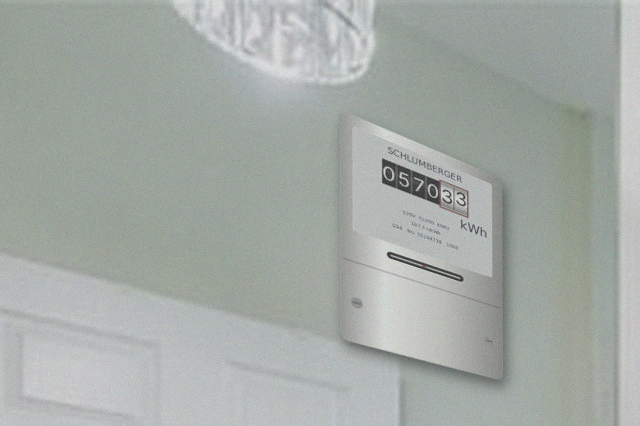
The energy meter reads 570.33; kWh
